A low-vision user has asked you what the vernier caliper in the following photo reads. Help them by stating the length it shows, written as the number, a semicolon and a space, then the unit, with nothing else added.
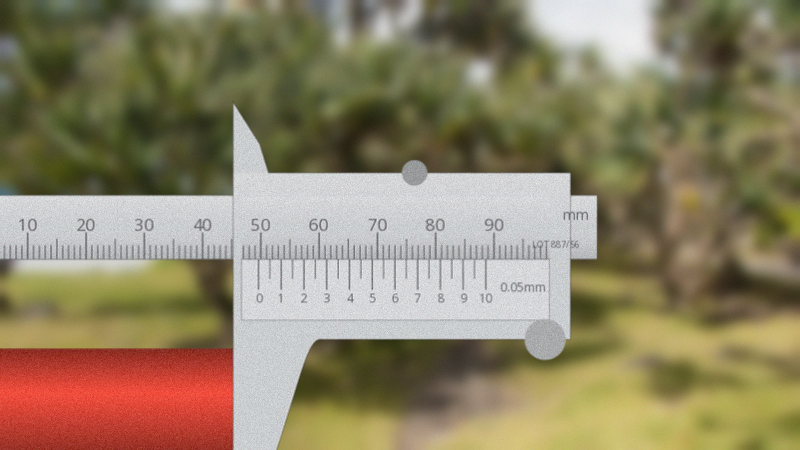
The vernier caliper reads 49.6; mm
